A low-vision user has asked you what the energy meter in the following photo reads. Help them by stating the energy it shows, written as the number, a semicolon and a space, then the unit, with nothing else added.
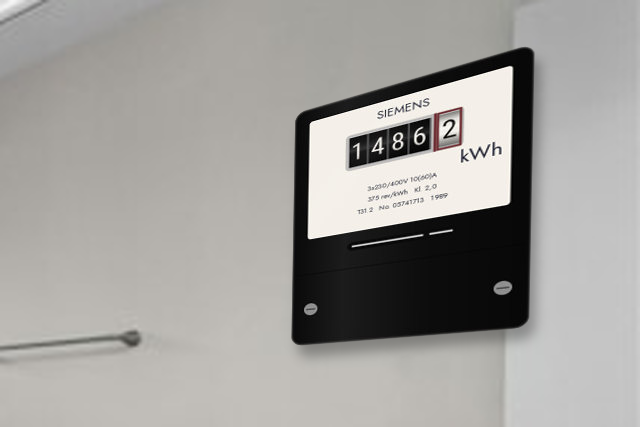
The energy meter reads 1486.2; kWh
